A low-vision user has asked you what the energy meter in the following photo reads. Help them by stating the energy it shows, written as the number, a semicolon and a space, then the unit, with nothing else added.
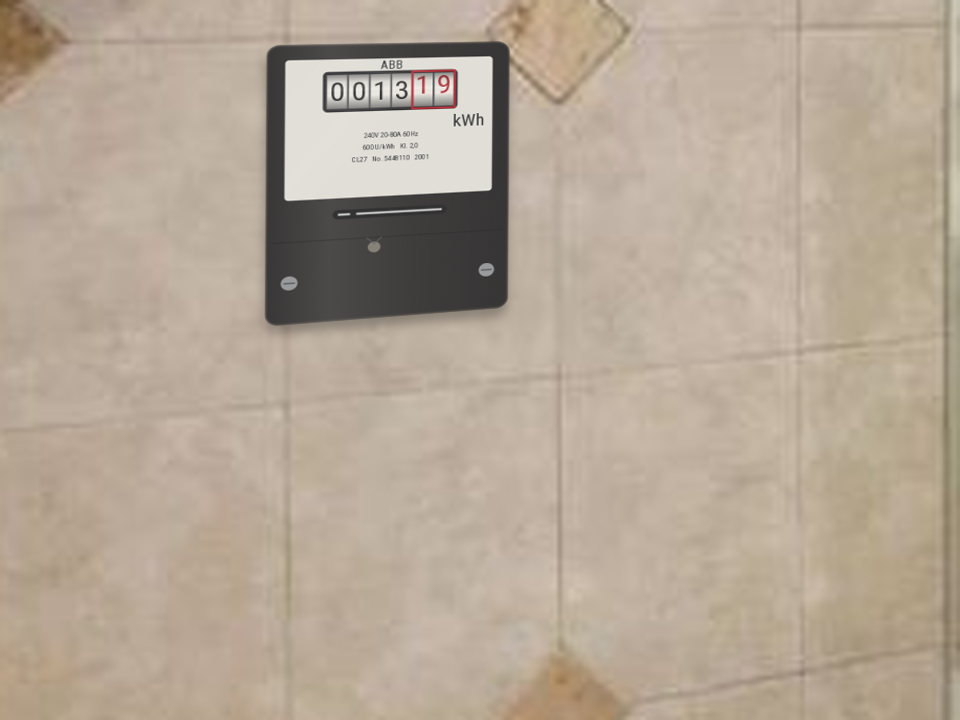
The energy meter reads 13.19; kWh
